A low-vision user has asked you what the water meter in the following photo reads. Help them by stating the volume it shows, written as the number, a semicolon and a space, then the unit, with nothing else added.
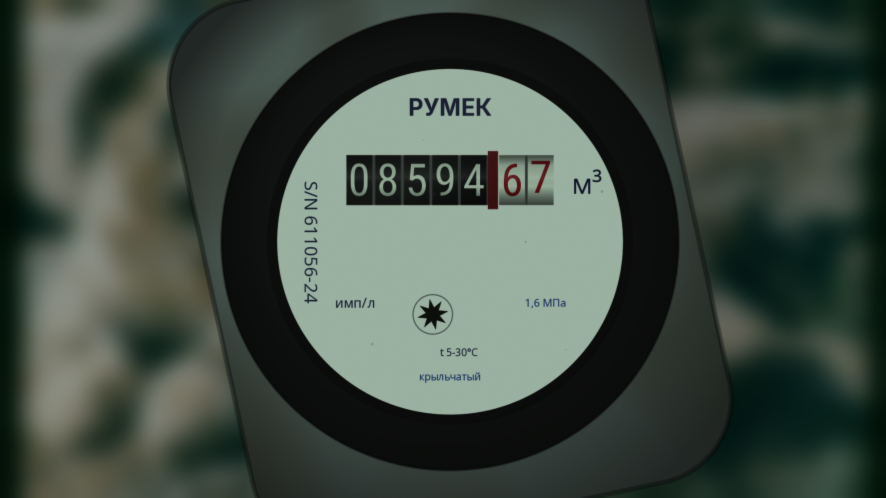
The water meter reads 8594.67; m³
